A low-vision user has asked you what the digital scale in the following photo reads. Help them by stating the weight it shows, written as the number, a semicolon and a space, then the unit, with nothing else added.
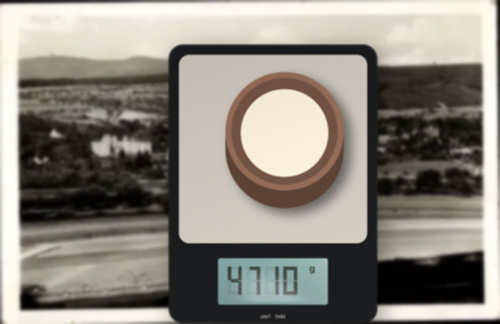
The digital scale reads 4710; g
